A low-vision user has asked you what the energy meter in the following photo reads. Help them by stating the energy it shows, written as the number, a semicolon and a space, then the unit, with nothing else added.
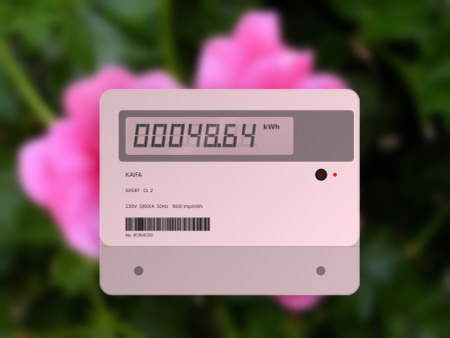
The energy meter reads 48.64; kWh
